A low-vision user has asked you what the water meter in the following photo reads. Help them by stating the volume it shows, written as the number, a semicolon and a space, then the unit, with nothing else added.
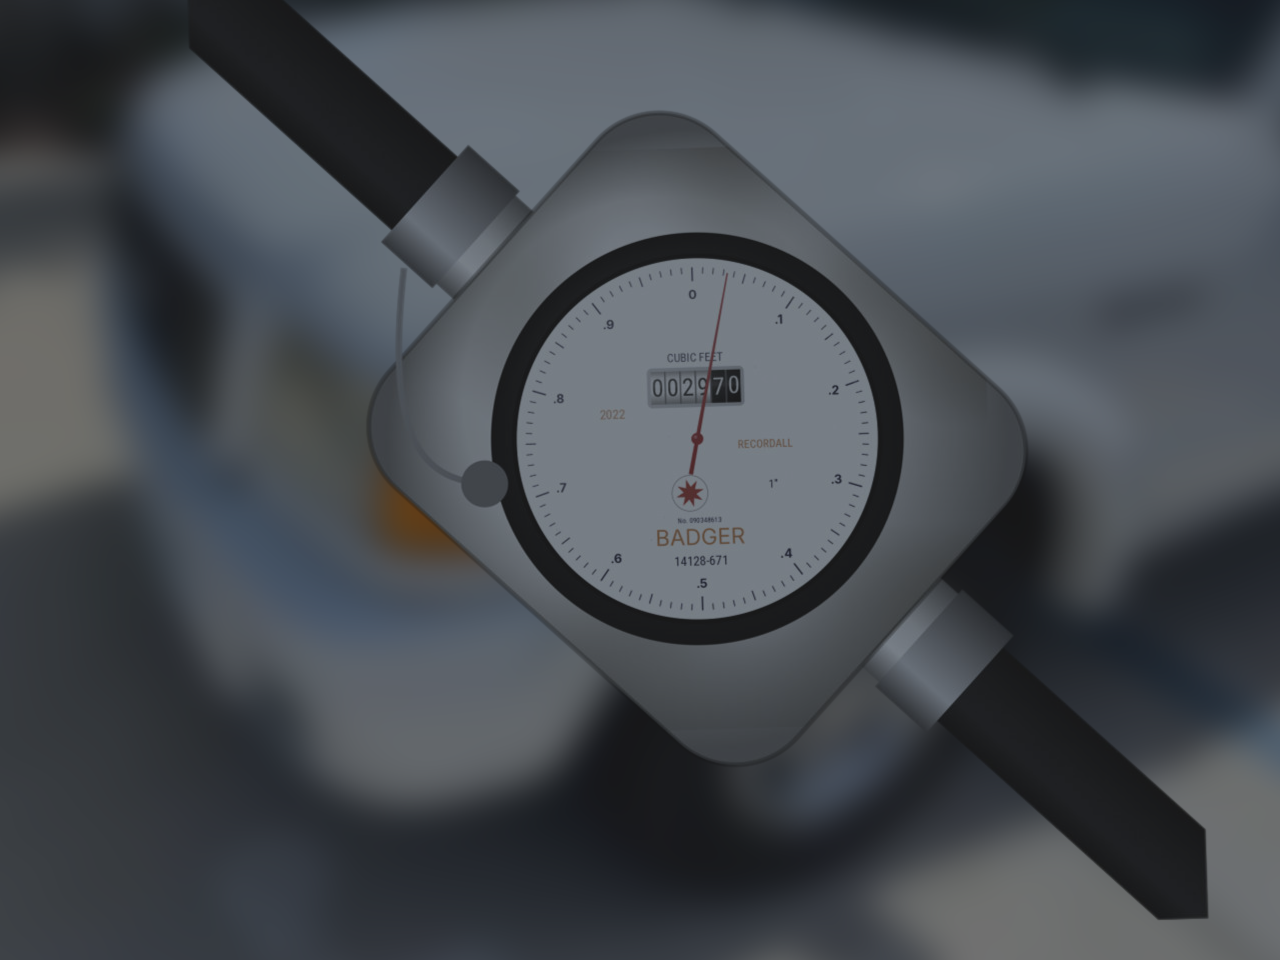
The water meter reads 2970.03; ft³
